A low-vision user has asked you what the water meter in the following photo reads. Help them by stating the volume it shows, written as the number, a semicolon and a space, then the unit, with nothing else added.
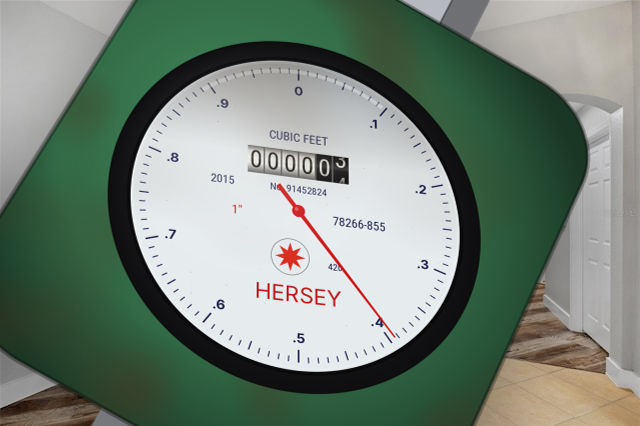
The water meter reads 3.39; ft³
